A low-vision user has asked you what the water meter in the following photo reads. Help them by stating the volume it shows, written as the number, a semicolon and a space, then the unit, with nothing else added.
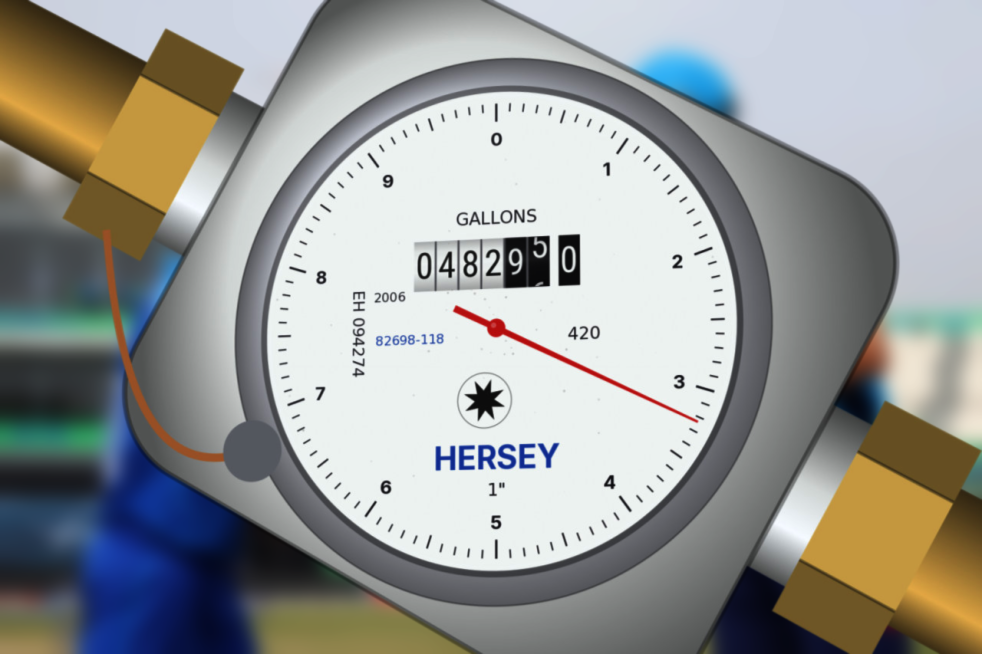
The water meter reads 482953.2; gal
